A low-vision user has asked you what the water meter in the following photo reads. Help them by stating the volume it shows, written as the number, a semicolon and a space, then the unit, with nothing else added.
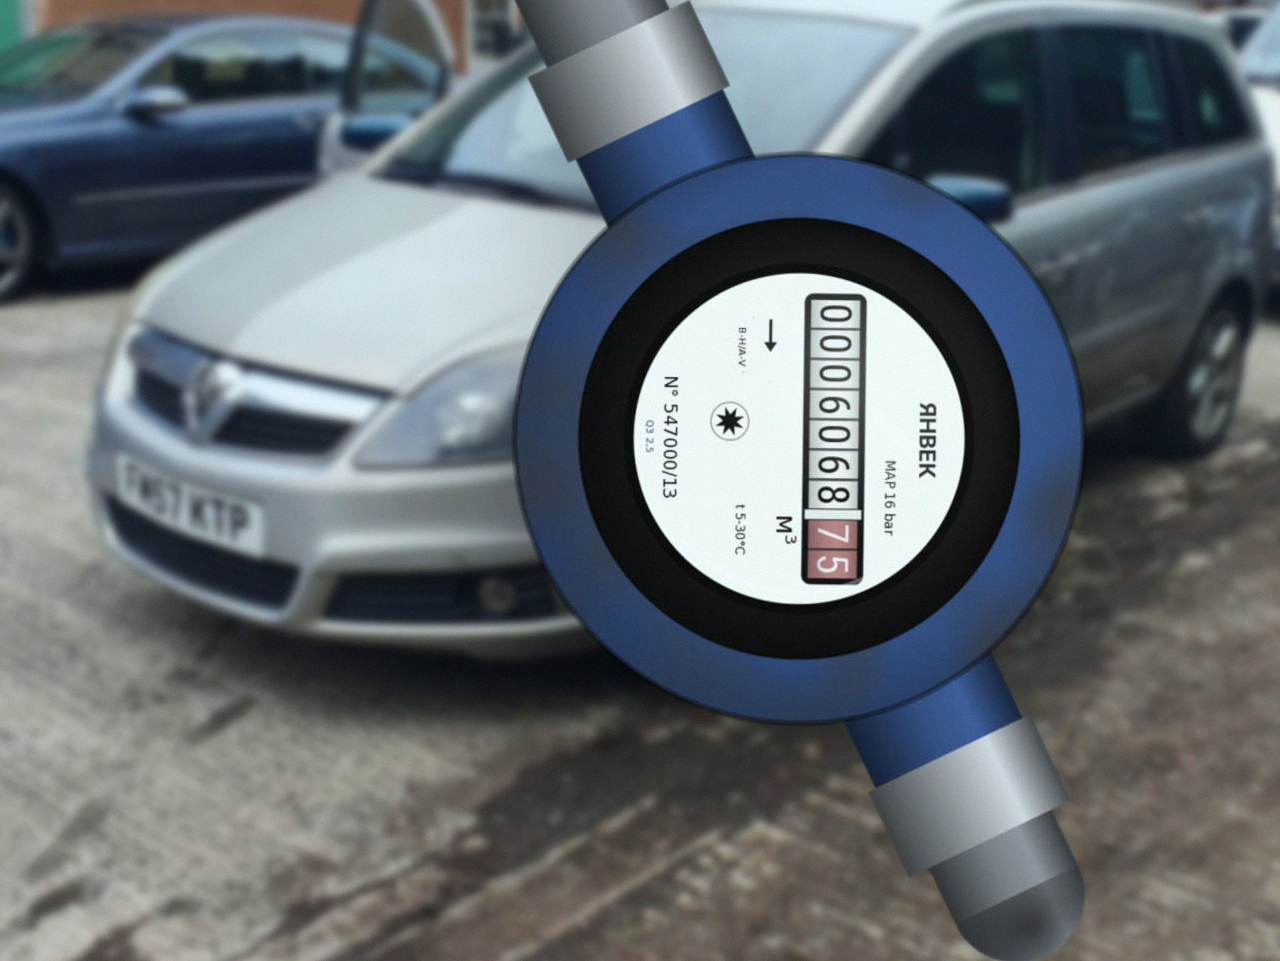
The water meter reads 6068.75; m³
